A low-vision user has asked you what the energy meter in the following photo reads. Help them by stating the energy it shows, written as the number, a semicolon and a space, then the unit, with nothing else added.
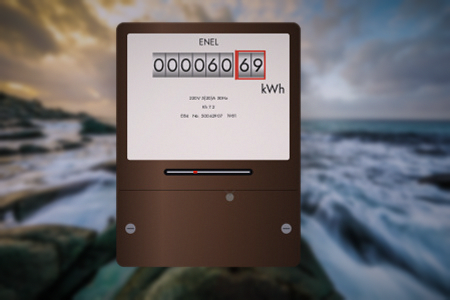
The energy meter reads 60.69; kWh
